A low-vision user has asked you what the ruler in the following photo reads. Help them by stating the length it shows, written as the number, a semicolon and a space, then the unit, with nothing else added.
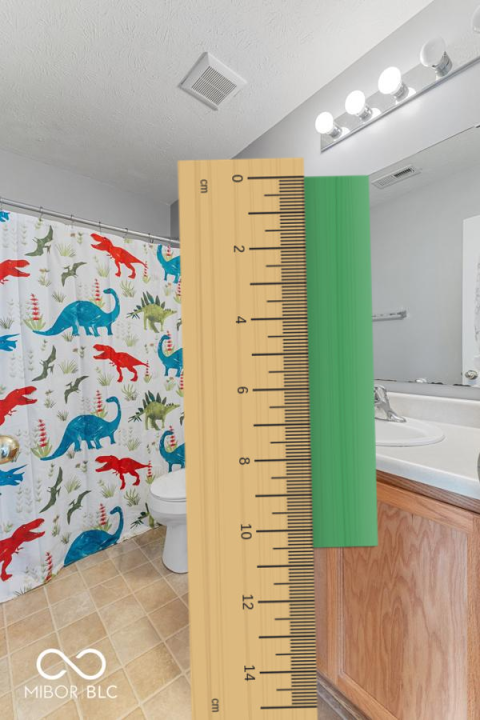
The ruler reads 10.5; cm
